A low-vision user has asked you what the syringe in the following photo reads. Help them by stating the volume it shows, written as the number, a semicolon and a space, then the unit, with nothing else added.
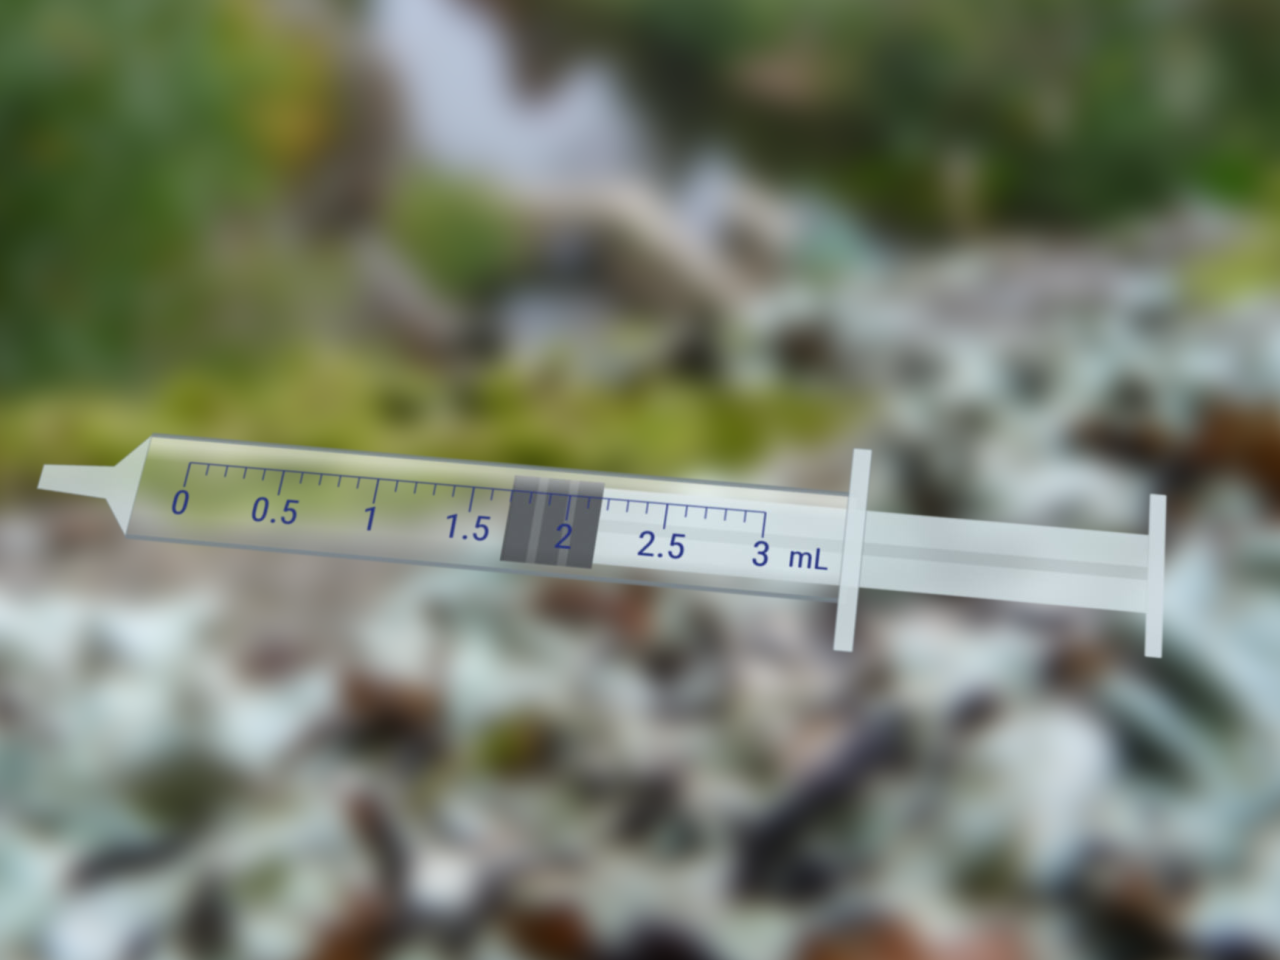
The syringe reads 1.7; mL
